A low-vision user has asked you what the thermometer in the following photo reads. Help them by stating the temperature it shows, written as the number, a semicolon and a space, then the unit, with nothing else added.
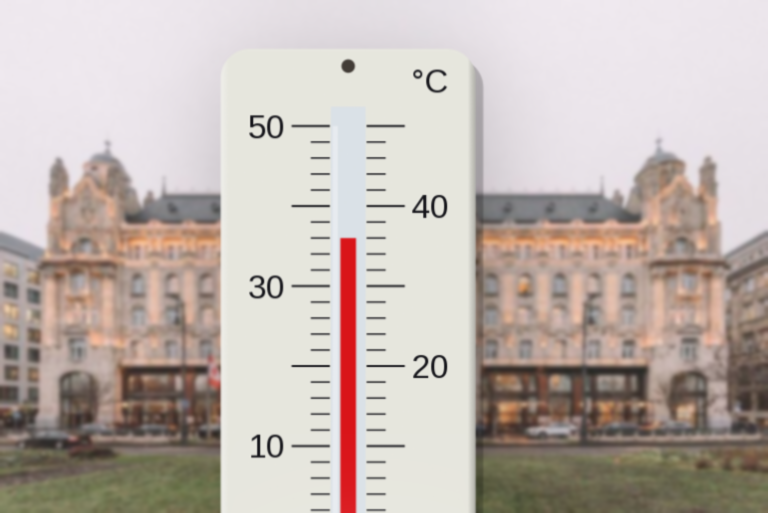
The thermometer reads 36; °C
